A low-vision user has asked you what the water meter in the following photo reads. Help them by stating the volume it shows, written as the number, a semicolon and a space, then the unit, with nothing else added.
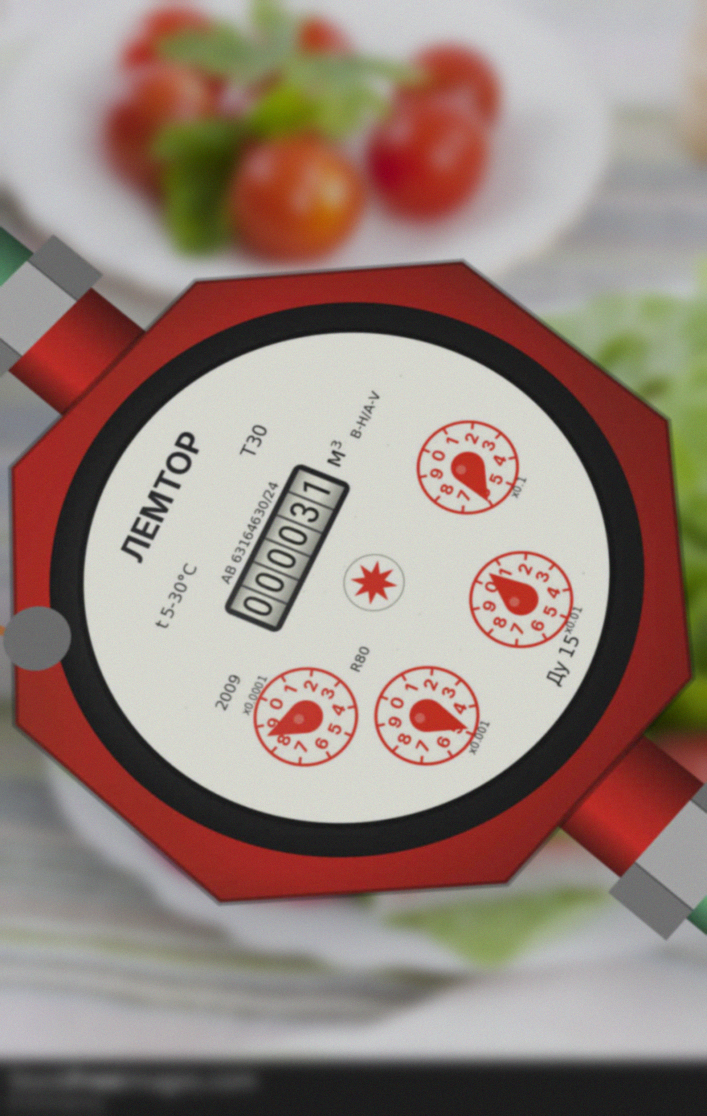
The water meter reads 31.6048; m³
